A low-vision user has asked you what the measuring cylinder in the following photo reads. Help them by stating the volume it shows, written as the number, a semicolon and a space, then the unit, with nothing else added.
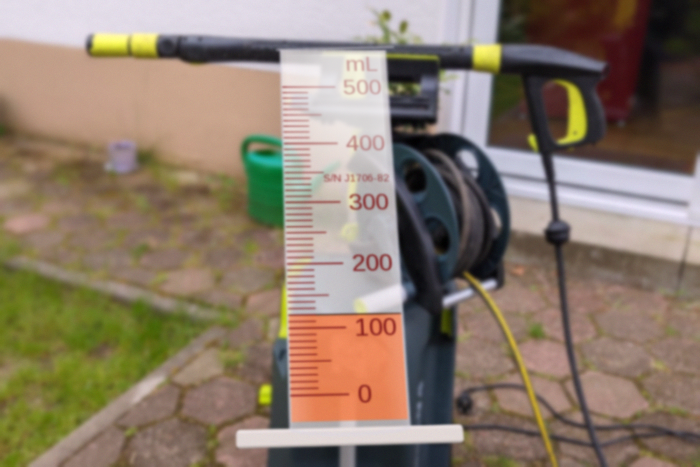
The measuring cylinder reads 120; mL
